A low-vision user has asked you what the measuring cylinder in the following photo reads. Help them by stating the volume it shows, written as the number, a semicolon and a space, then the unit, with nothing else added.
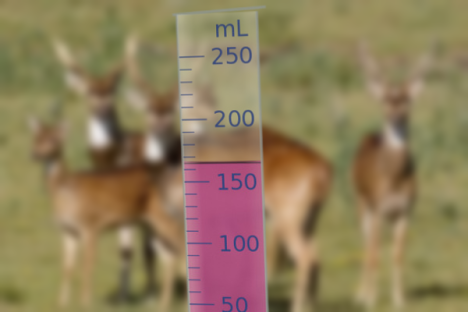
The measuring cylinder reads 165; mL
